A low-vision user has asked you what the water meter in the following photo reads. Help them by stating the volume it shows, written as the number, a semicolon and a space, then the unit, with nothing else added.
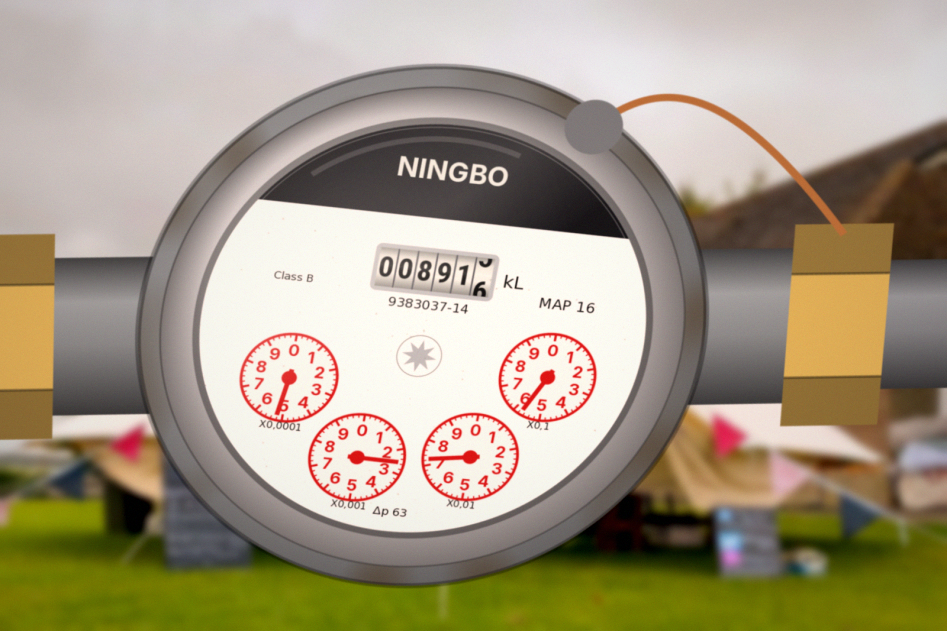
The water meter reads 8915.5725; kL
